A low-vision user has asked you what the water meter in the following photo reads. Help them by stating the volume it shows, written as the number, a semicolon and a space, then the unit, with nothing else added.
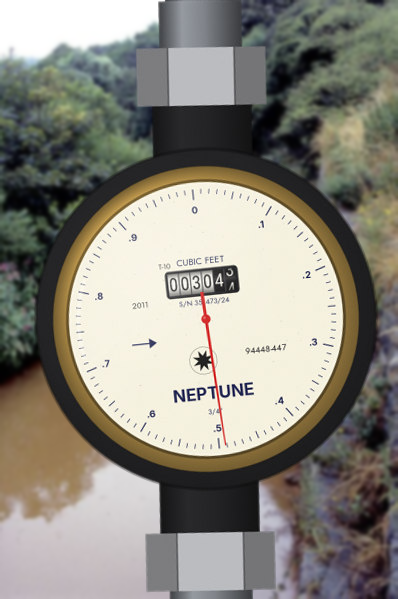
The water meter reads 3043.49; ft³
